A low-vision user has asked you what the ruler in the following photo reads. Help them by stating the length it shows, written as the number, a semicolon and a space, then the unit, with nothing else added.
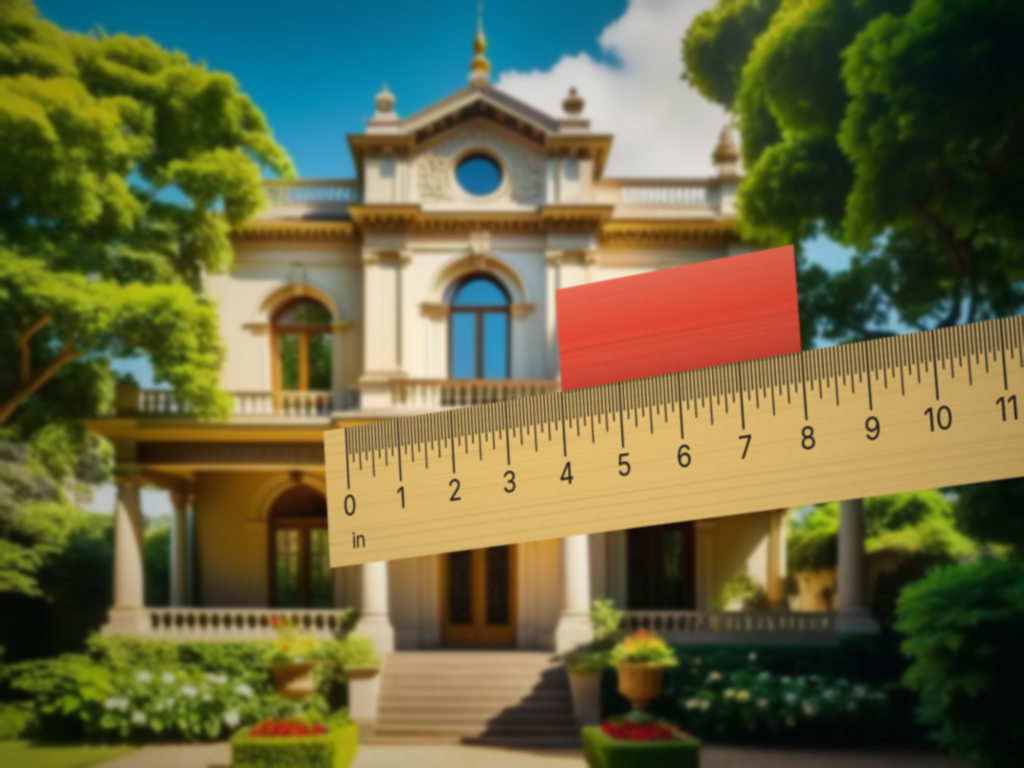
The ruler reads 4; in
